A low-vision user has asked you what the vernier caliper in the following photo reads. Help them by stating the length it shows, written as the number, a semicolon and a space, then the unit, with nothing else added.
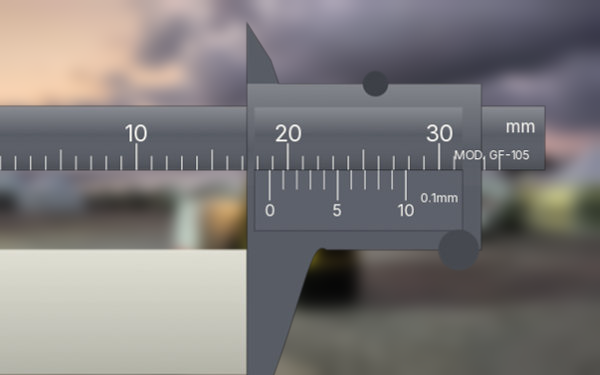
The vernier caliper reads 18.8; mm
